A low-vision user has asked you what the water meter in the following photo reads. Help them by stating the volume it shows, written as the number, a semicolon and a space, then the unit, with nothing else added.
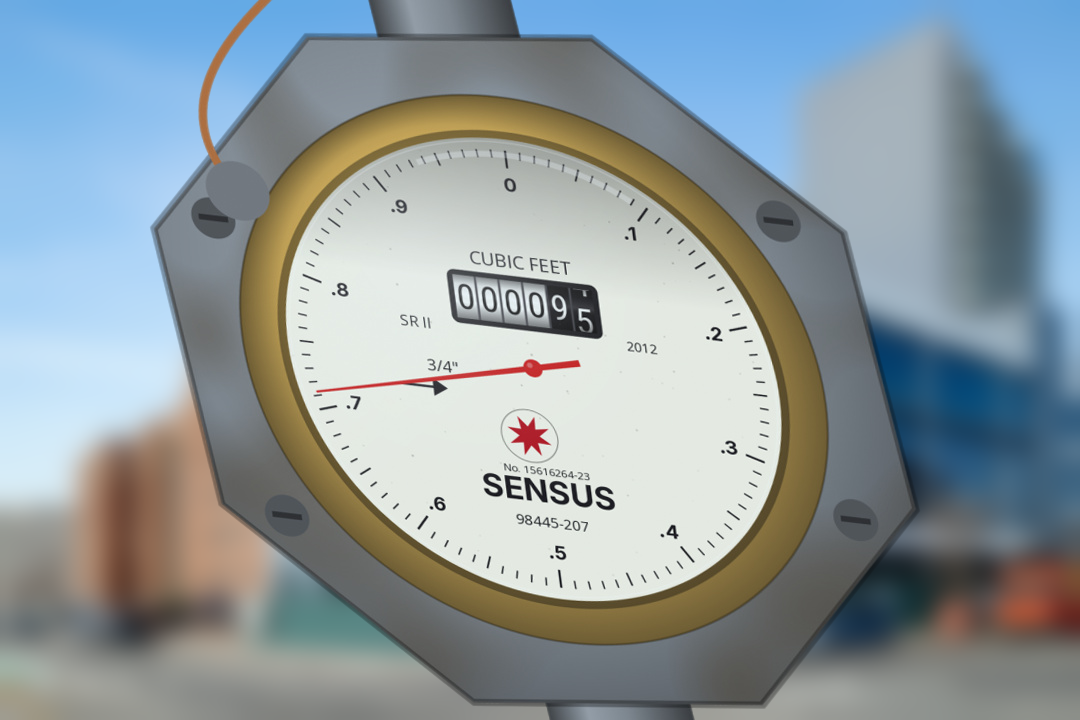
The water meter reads 94.71; ft³
